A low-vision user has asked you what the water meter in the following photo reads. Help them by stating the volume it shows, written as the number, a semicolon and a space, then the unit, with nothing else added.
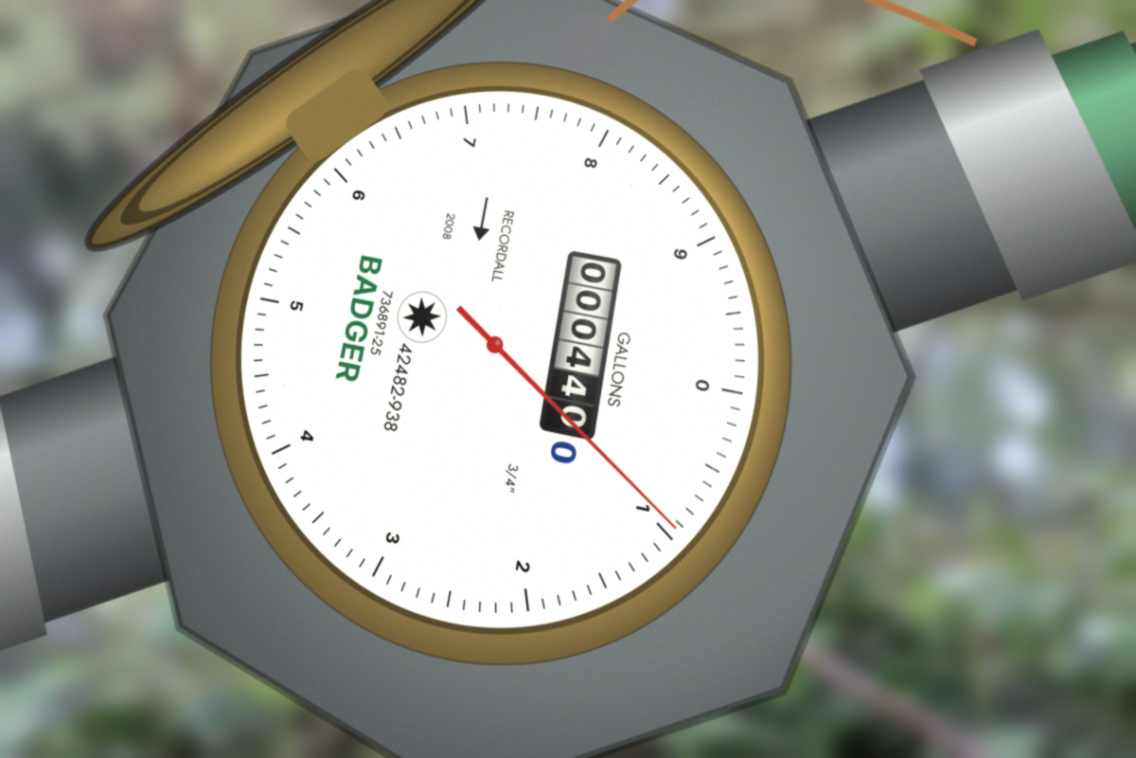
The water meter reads 4400.9; gal
